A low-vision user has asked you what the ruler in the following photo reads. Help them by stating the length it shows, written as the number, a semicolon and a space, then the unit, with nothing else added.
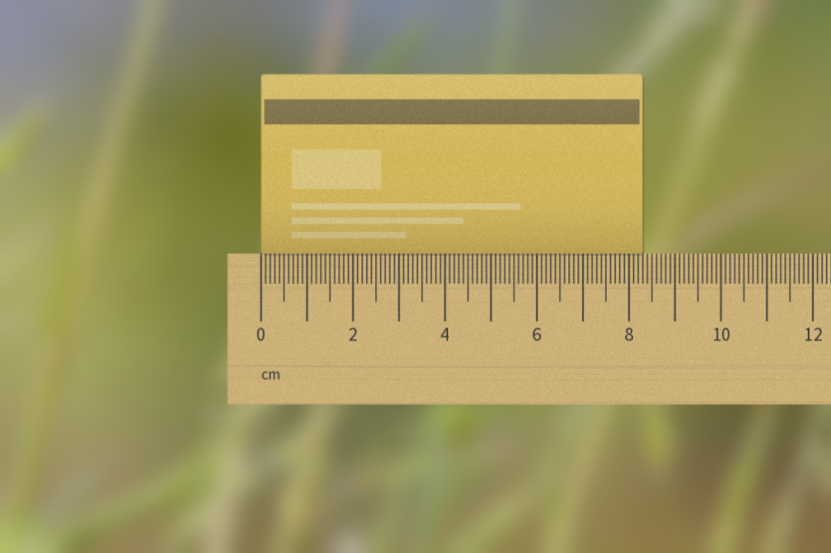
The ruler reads 8.3; cm
